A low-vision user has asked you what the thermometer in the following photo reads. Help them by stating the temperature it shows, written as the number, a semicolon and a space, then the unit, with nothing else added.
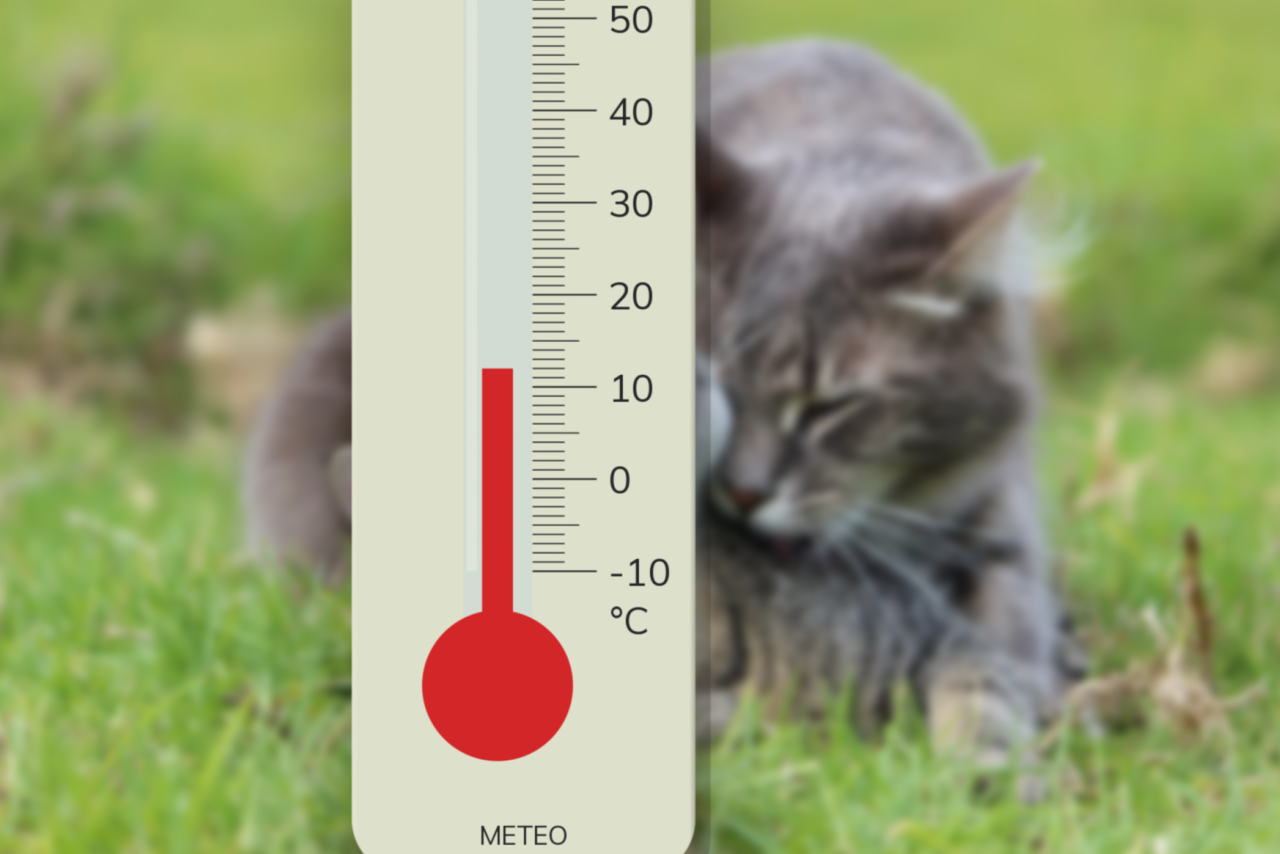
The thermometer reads 12; °C
